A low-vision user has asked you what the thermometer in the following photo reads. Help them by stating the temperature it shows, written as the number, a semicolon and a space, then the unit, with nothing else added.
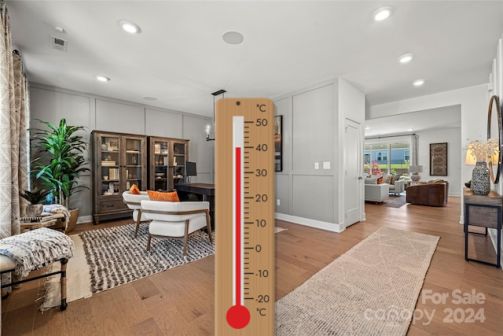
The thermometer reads 40; °C
